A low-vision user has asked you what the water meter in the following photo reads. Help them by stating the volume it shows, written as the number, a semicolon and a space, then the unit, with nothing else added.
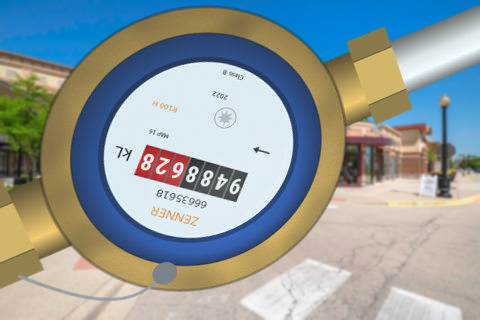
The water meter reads 9488.628; kL
